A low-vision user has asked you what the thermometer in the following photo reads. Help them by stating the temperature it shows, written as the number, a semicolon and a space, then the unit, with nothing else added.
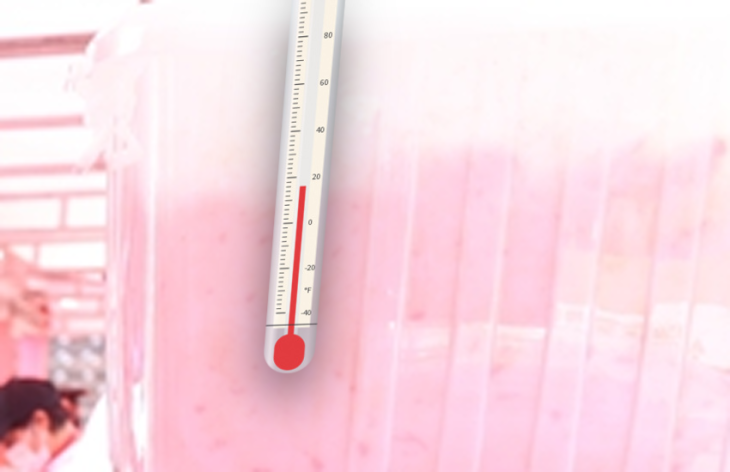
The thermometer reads 16; °F
